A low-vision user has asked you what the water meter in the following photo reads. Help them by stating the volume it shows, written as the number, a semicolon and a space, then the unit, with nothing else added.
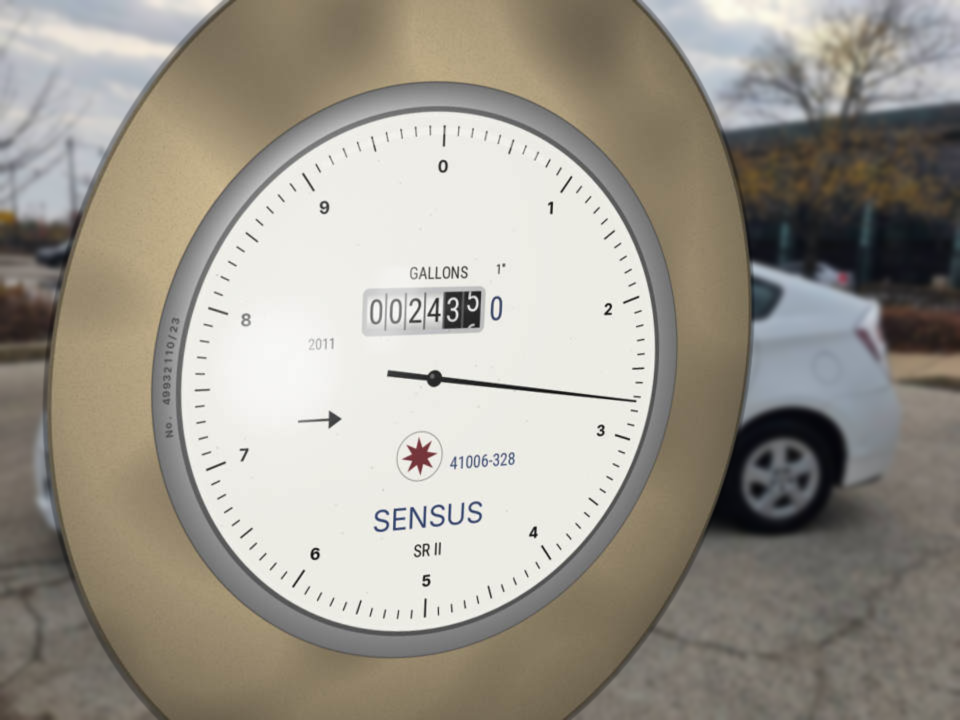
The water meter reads 24352.7; gal
